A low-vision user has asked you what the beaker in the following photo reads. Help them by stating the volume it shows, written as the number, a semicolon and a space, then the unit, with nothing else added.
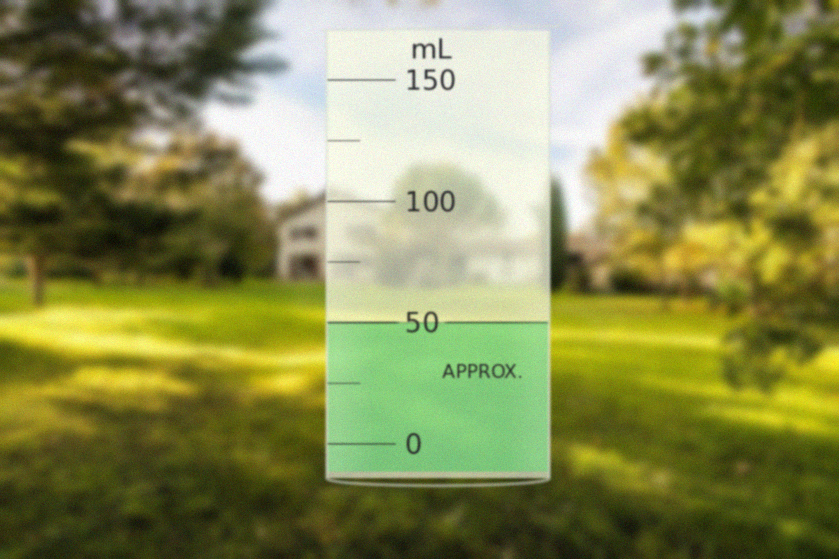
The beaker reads 50; mL
